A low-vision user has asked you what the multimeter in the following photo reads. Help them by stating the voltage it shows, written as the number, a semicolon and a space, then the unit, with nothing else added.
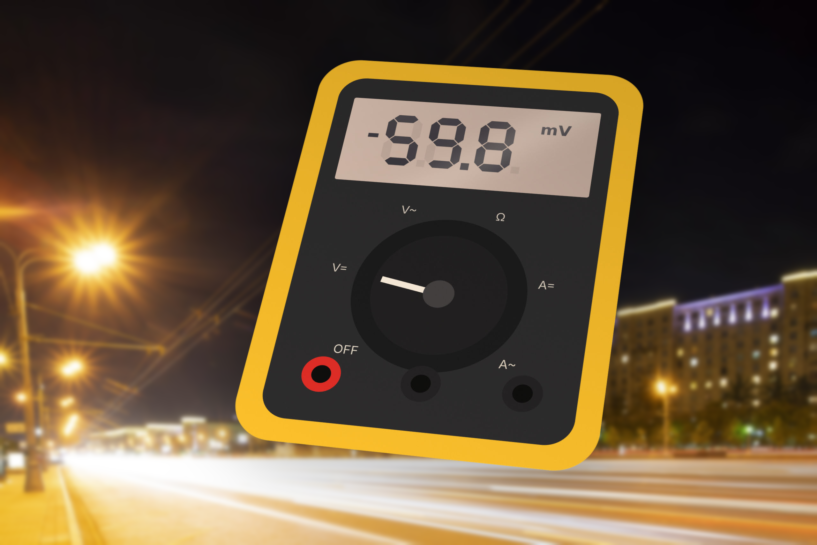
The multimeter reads -59.8; mV
